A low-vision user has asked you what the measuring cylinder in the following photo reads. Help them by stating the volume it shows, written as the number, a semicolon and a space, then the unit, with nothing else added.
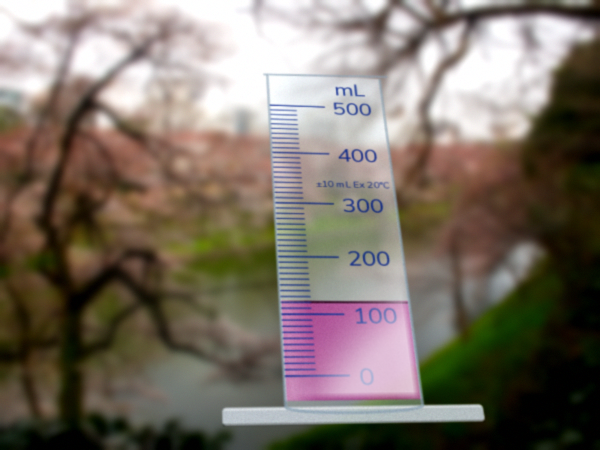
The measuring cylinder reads 120; mL
